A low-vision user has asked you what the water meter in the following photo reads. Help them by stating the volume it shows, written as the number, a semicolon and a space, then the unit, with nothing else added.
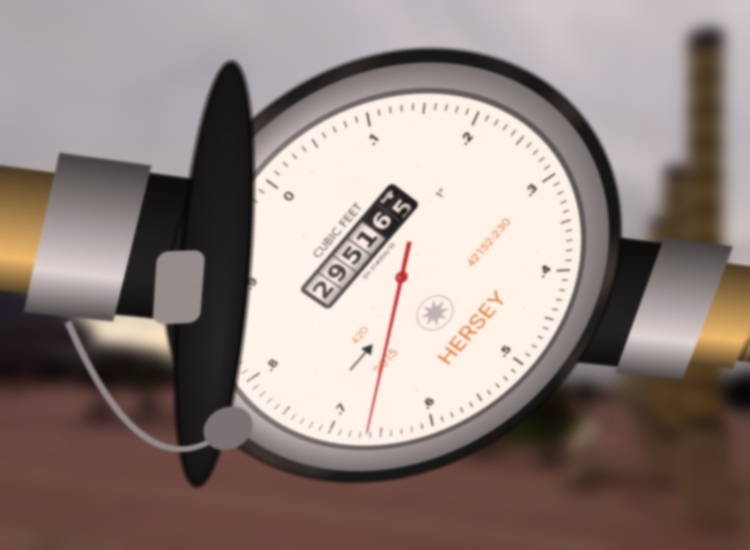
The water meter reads 295164.66; ft³
